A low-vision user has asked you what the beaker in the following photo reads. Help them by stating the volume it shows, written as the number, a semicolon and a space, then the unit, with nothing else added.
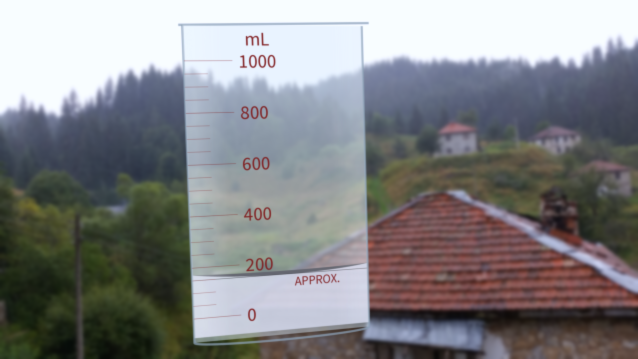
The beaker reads 150; mL
